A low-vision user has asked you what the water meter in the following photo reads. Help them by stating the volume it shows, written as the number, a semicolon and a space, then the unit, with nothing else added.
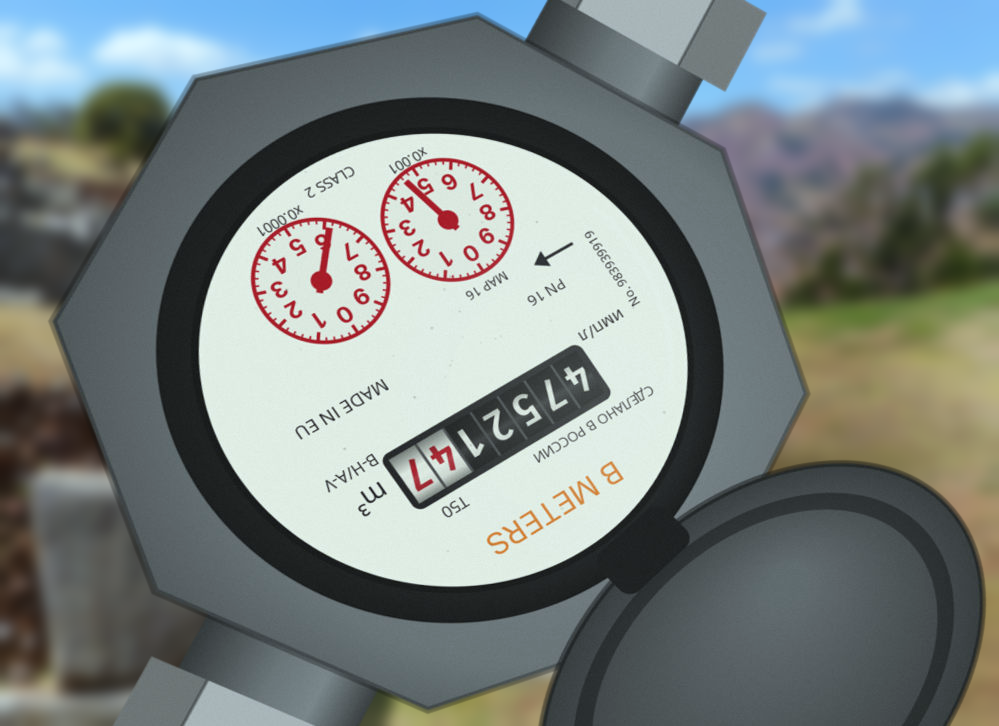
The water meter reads 47521.4746; m³
